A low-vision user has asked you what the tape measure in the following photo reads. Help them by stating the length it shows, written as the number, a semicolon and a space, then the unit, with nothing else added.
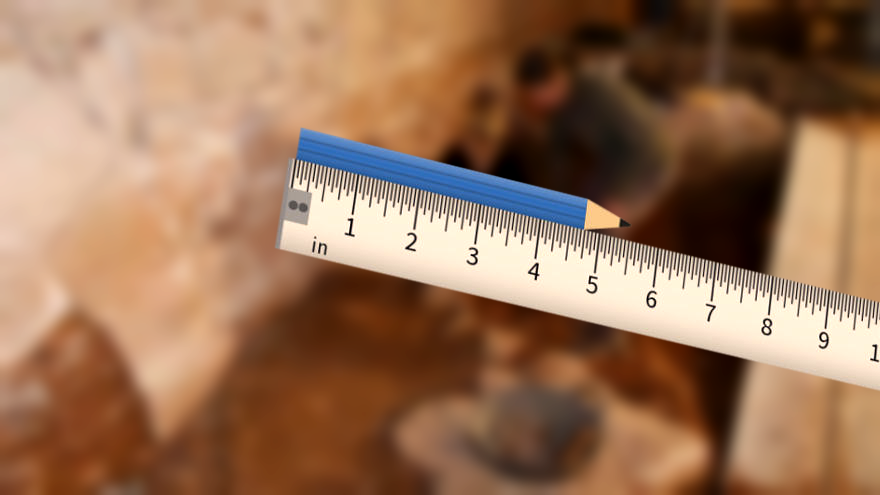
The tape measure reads 5.5; in
